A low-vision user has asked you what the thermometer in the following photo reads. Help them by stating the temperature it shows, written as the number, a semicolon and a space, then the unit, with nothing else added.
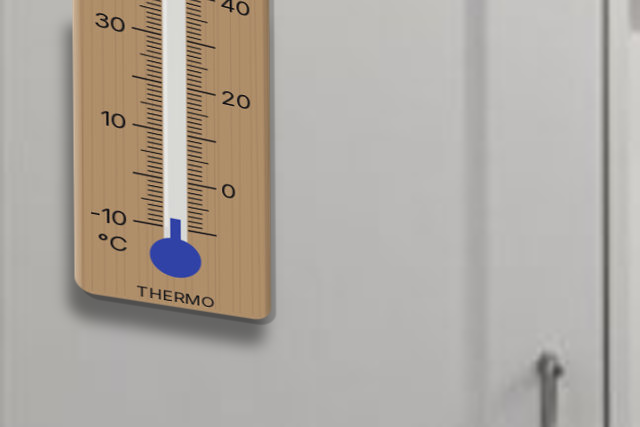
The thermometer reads -8; °C
